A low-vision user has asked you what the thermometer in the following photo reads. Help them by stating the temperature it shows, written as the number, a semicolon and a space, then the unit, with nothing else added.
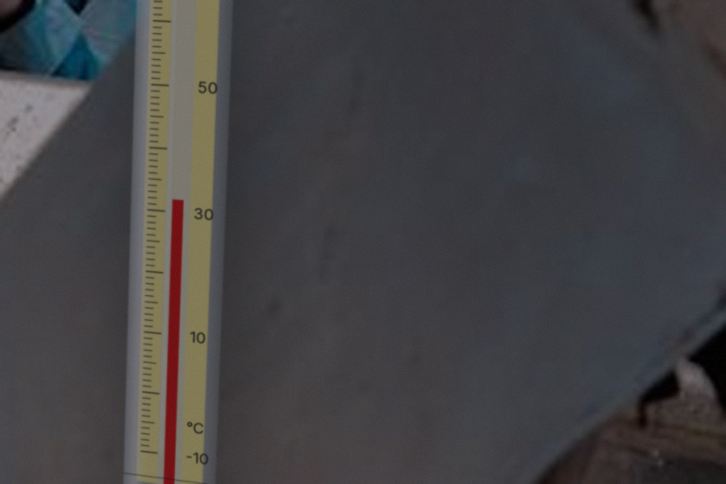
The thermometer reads 32; °C
